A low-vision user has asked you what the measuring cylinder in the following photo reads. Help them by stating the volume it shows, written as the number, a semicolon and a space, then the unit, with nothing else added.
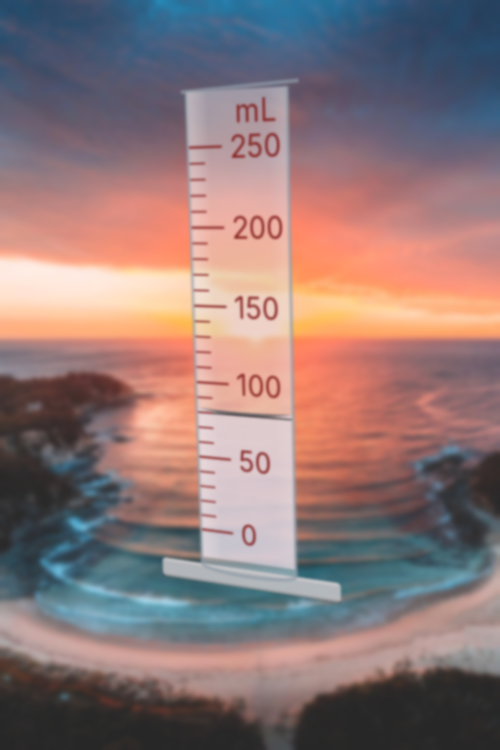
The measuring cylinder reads 80; mL
